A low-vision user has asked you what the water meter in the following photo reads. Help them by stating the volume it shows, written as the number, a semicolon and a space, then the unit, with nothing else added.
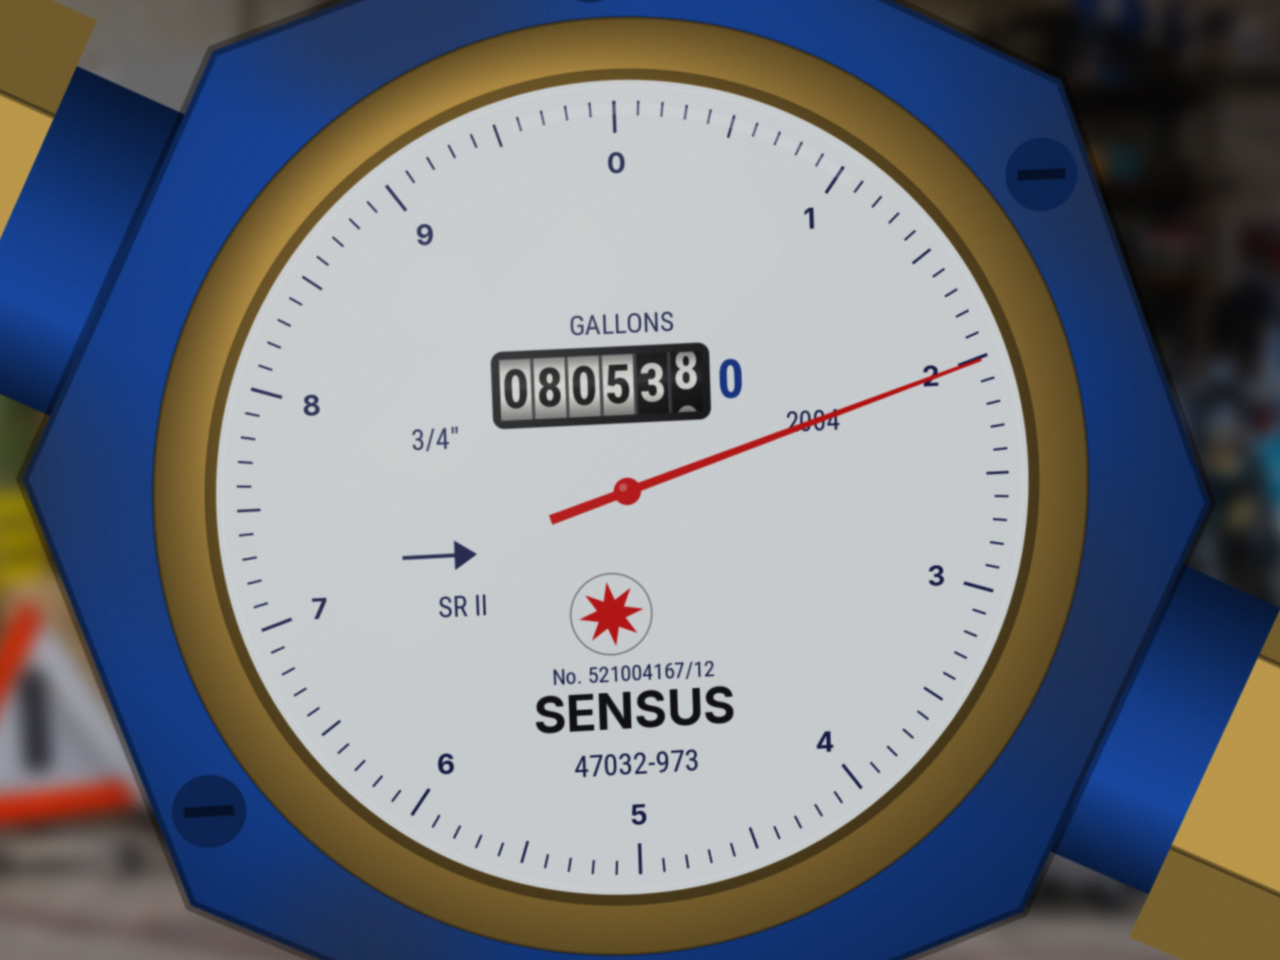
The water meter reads 805382.0; gal
